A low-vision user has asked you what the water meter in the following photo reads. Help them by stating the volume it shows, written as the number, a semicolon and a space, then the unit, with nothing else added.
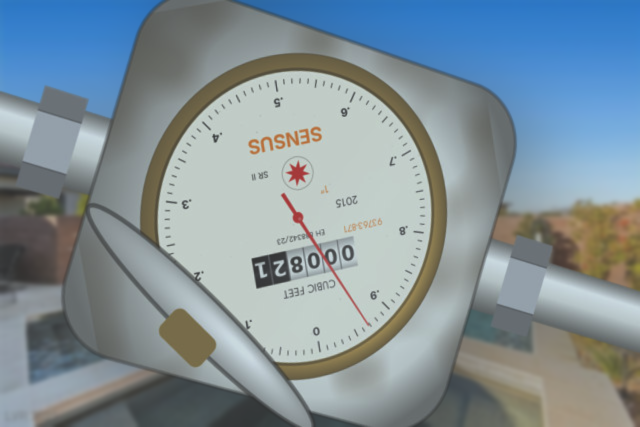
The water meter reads 820.93; ft³
